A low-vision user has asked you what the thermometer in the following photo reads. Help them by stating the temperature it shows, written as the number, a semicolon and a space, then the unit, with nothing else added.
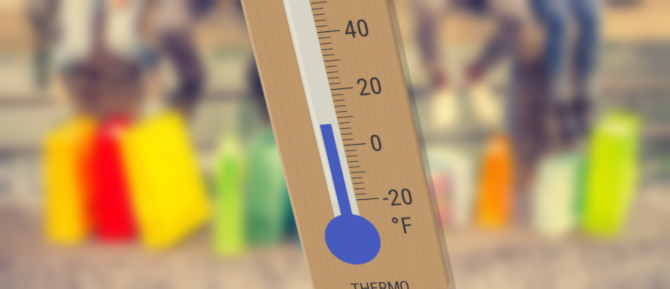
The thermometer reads 8; °F
